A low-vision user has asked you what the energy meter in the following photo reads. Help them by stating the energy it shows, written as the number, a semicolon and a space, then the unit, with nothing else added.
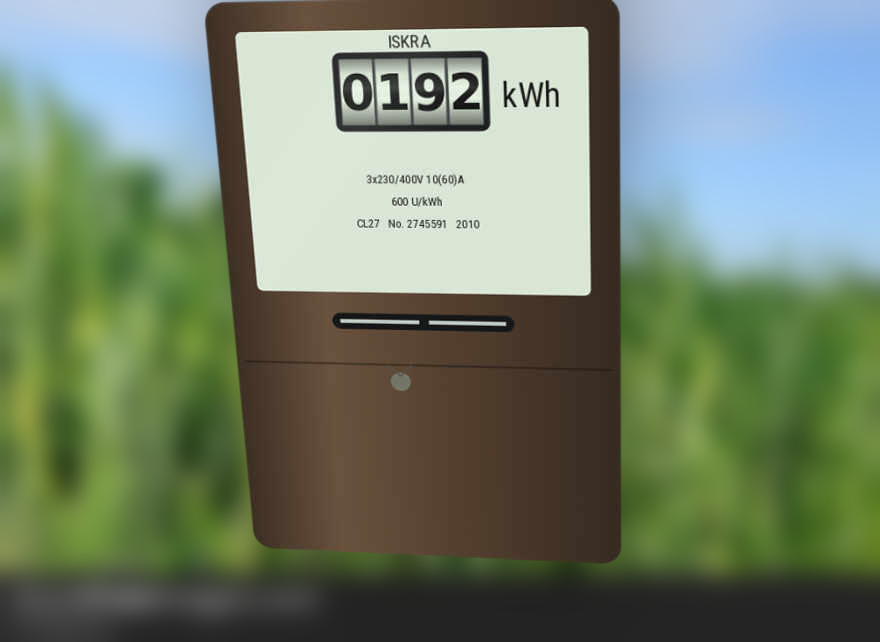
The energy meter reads 192; kWh
